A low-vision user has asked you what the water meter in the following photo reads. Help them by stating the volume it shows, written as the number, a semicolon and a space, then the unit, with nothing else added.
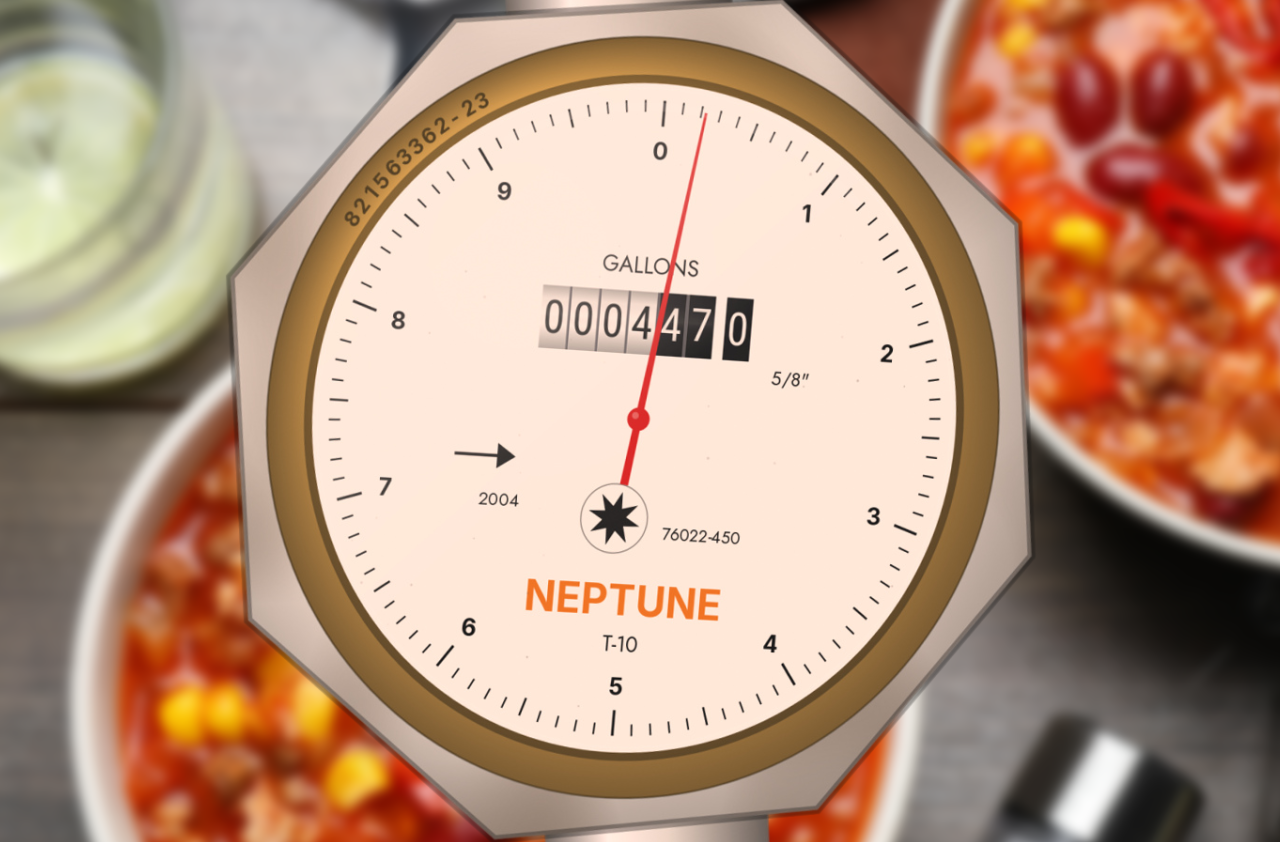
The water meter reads 4470.2; gal
